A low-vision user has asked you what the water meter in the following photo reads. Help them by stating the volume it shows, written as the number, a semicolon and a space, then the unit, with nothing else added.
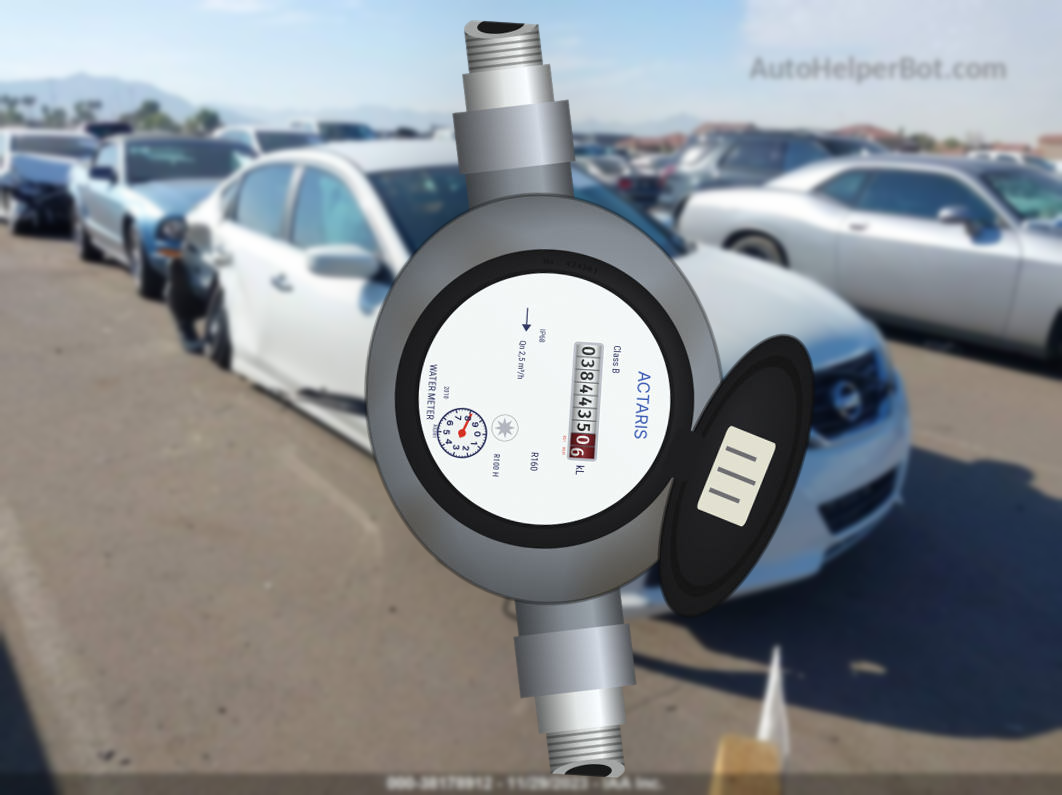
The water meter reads 384435.058; kL
